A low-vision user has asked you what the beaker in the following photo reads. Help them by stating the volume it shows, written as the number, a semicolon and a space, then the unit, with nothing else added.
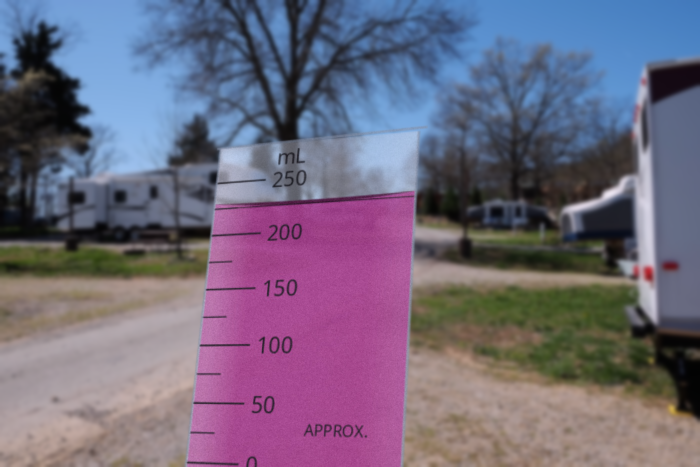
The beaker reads 225; mL
